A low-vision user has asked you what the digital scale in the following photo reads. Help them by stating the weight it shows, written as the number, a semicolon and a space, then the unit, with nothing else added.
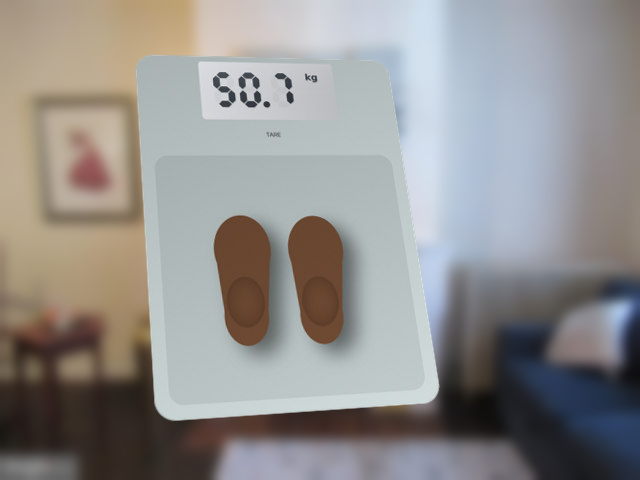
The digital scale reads 50.7; kg
